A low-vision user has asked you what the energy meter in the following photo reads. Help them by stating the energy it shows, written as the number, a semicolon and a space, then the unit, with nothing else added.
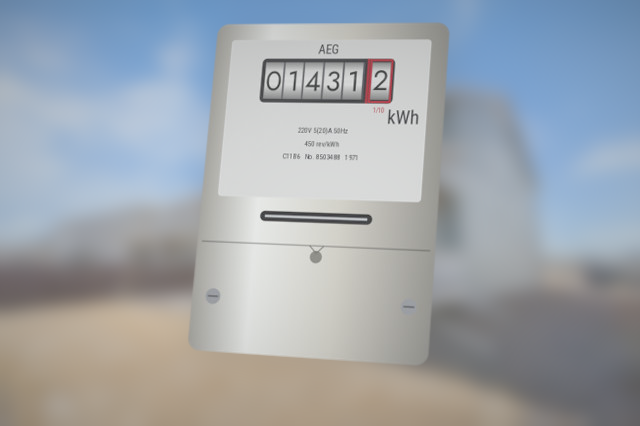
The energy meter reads 1431.2; kWh
